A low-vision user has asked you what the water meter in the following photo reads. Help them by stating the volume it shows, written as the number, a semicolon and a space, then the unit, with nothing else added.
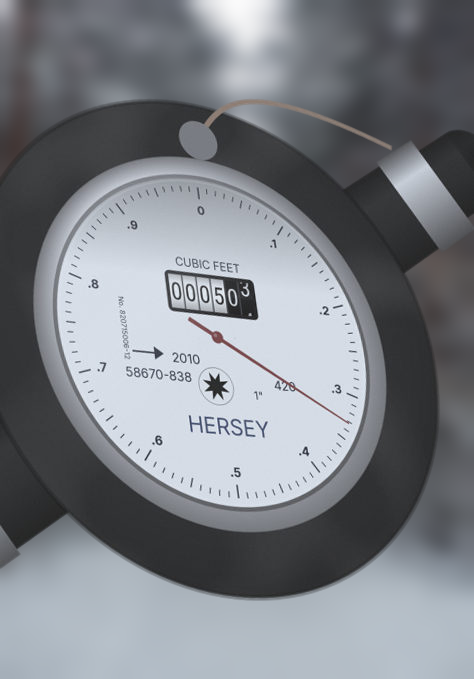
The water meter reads 503.33; ft³
